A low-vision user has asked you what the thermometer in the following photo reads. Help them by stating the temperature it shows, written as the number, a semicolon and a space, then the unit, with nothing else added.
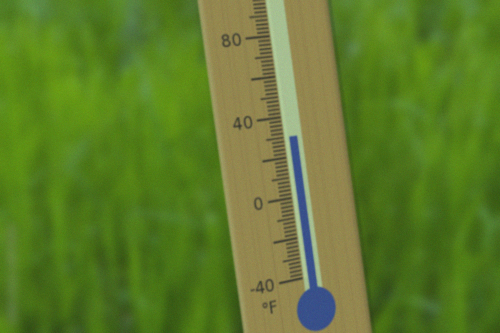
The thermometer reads 30; °F
